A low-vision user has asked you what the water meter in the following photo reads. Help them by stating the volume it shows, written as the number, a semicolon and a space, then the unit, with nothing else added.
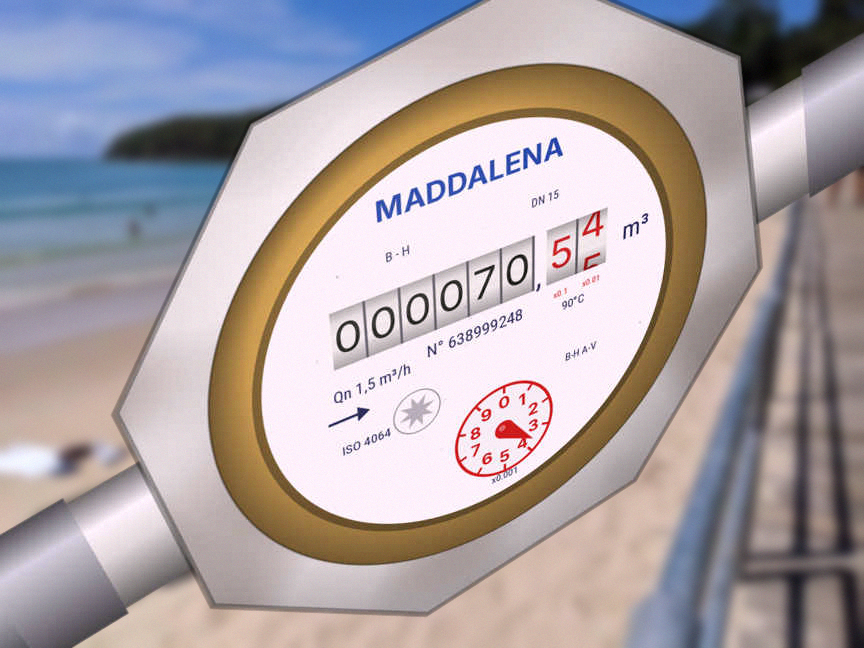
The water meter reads 70.543; m³
